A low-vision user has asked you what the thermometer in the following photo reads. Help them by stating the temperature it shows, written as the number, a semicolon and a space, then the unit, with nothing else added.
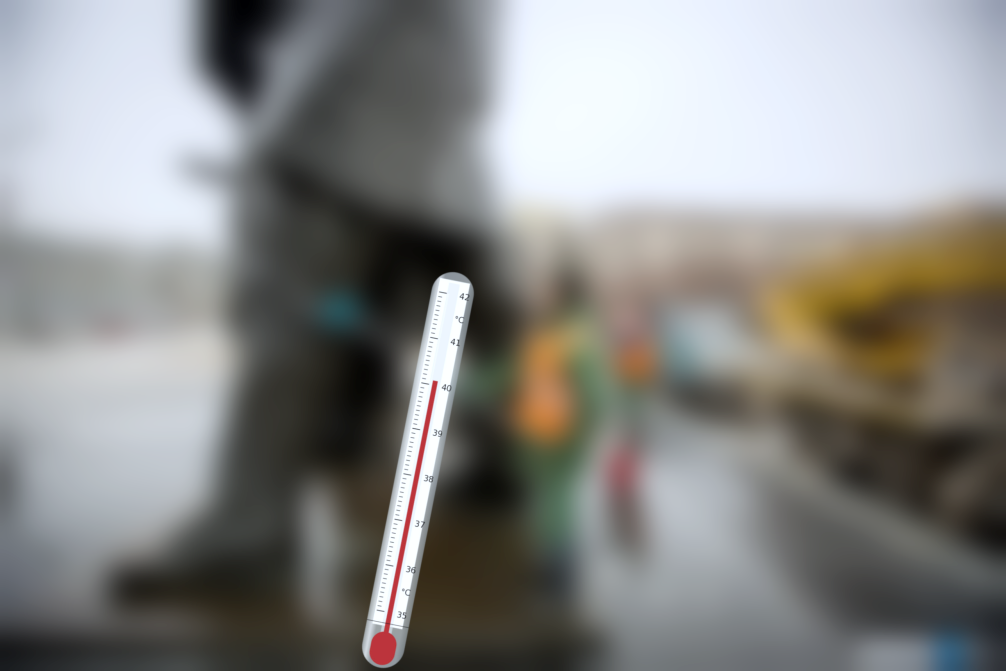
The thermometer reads 40.1; °C
